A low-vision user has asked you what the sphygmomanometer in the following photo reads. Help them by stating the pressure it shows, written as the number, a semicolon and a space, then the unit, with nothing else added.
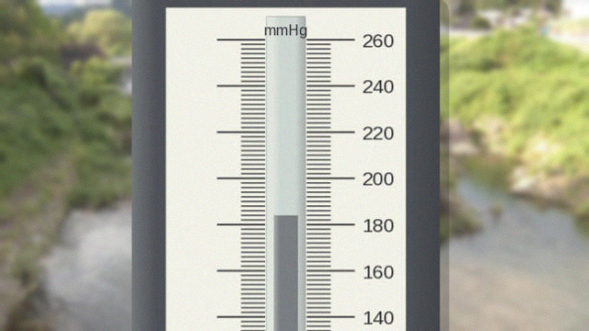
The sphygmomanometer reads 184; mmHg
